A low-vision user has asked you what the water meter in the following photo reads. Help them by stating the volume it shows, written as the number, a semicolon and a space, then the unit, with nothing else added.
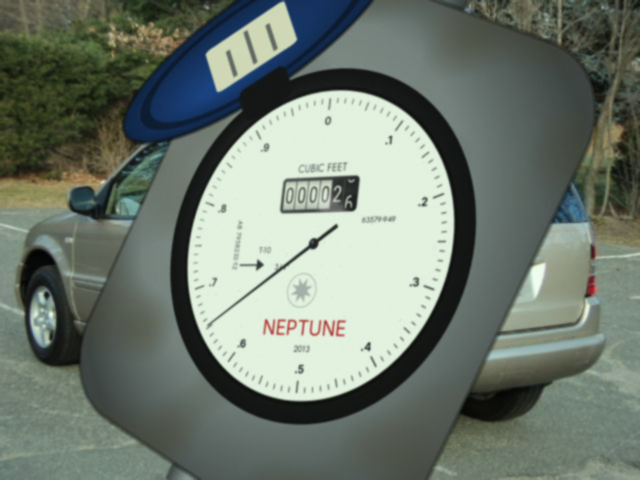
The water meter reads 25.65; ft³
